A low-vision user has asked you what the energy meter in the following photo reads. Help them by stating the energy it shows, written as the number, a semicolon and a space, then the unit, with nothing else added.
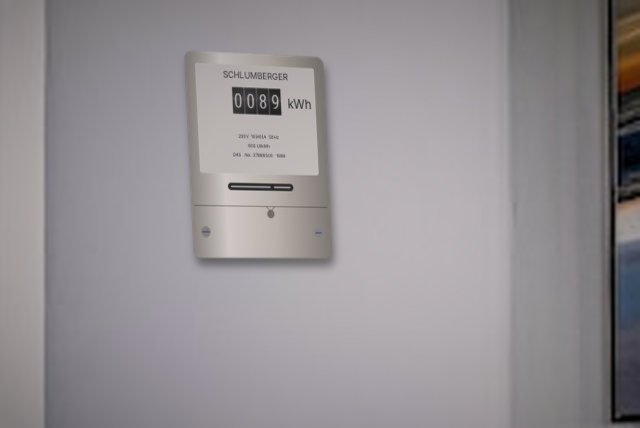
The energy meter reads 89; kWh
